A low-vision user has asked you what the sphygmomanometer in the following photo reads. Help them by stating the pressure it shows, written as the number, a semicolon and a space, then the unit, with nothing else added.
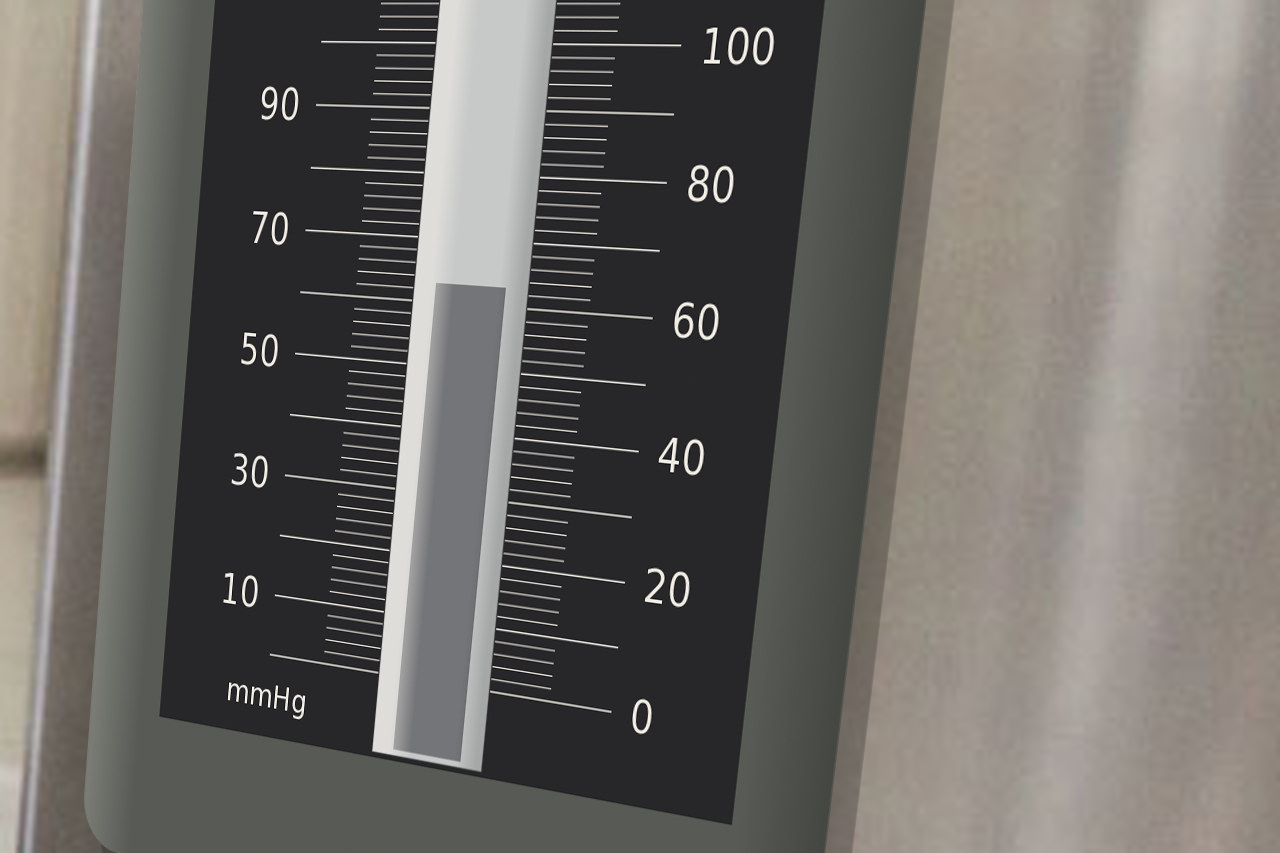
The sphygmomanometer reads 63; mmHg
